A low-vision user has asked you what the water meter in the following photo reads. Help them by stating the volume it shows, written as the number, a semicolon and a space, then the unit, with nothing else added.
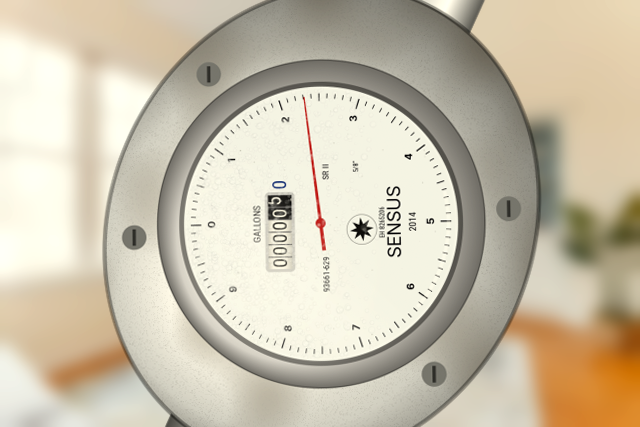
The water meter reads 52.3; gal
